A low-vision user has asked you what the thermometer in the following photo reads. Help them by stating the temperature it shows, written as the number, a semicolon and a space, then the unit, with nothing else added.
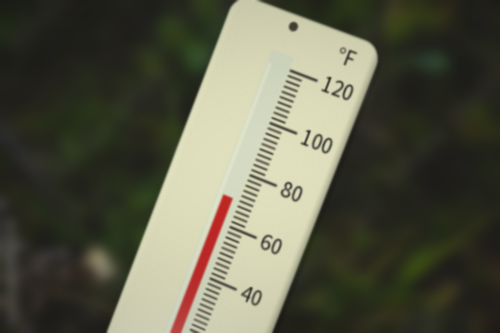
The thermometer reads 70; °F
